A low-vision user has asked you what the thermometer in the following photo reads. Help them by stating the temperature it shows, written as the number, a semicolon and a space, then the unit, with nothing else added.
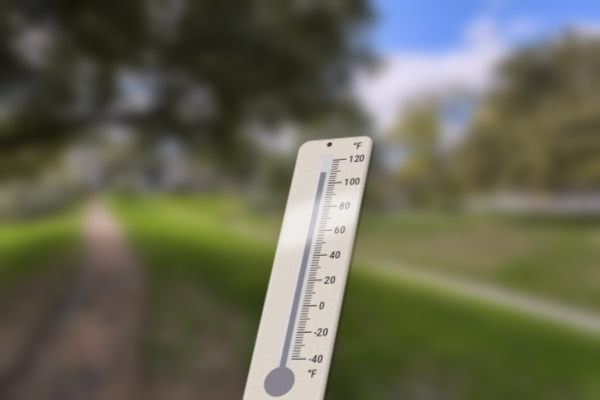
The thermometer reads 110; °F
